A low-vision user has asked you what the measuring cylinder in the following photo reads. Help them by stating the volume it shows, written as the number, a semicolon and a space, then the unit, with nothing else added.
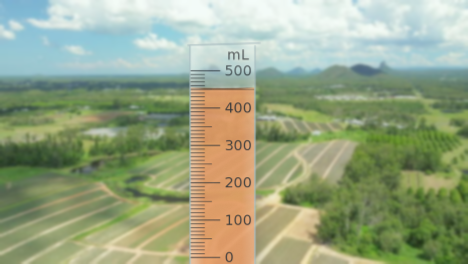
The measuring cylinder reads 450; mL
